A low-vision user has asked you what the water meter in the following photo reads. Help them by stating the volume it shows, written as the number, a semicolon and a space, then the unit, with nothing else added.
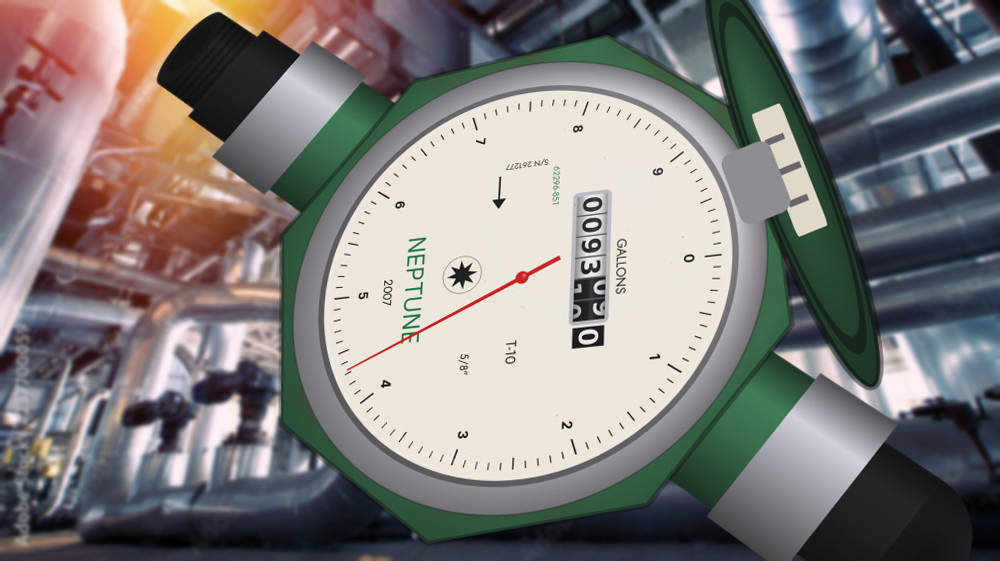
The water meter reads 93094.3; gal
